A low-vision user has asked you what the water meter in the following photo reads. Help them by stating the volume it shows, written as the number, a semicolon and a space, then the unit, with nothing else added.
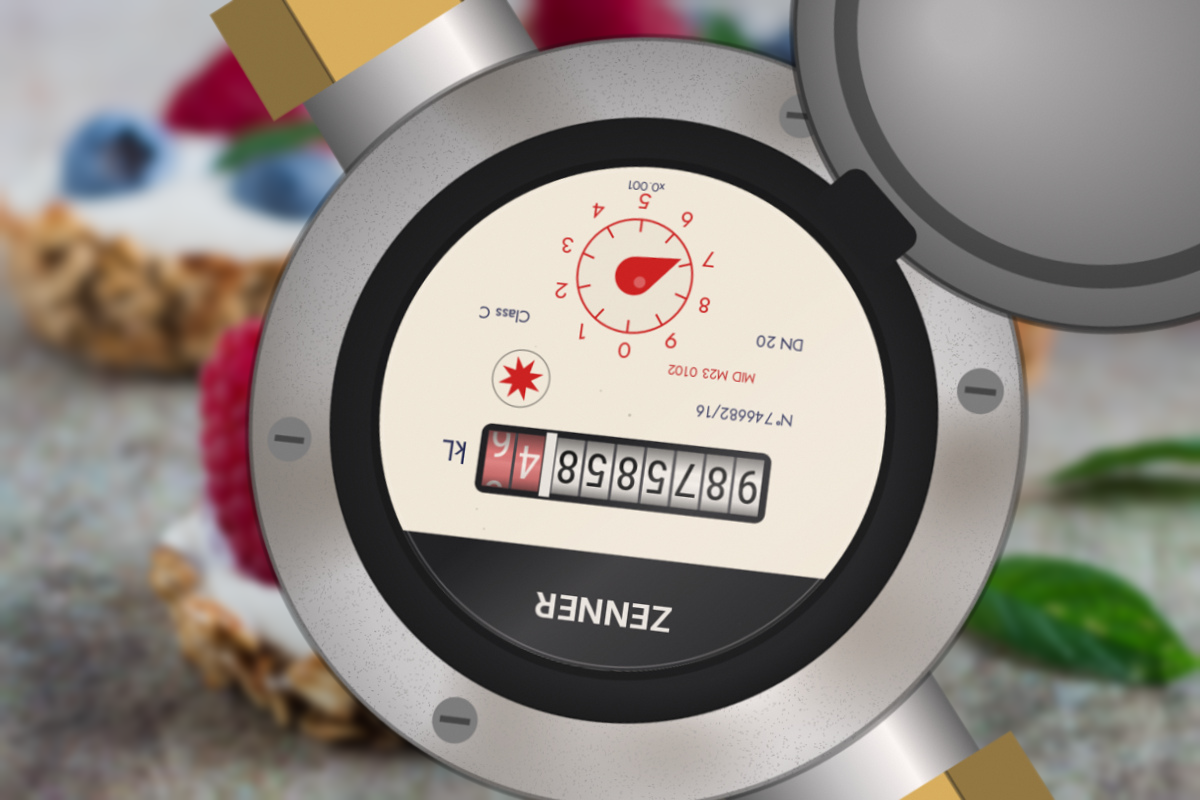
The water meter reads 9875858.456; kL
